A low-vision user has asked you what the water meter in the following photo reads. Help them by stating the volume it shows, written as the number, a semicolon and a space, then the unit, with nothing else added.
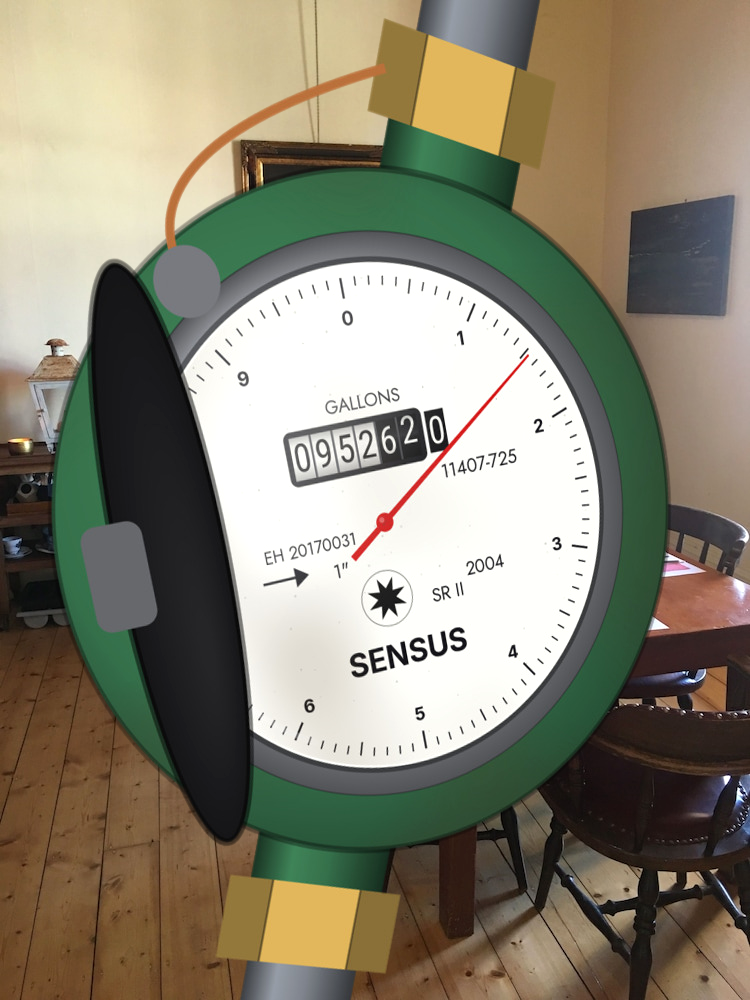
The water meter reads 952621.5; gal
